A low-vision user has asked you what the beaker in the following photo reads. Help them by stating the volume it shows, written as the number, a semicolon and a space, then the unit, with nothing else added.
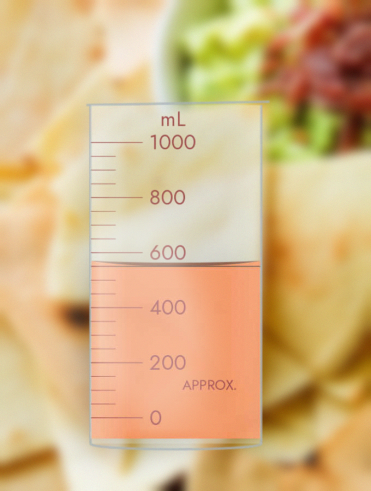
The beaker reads 550; mL
